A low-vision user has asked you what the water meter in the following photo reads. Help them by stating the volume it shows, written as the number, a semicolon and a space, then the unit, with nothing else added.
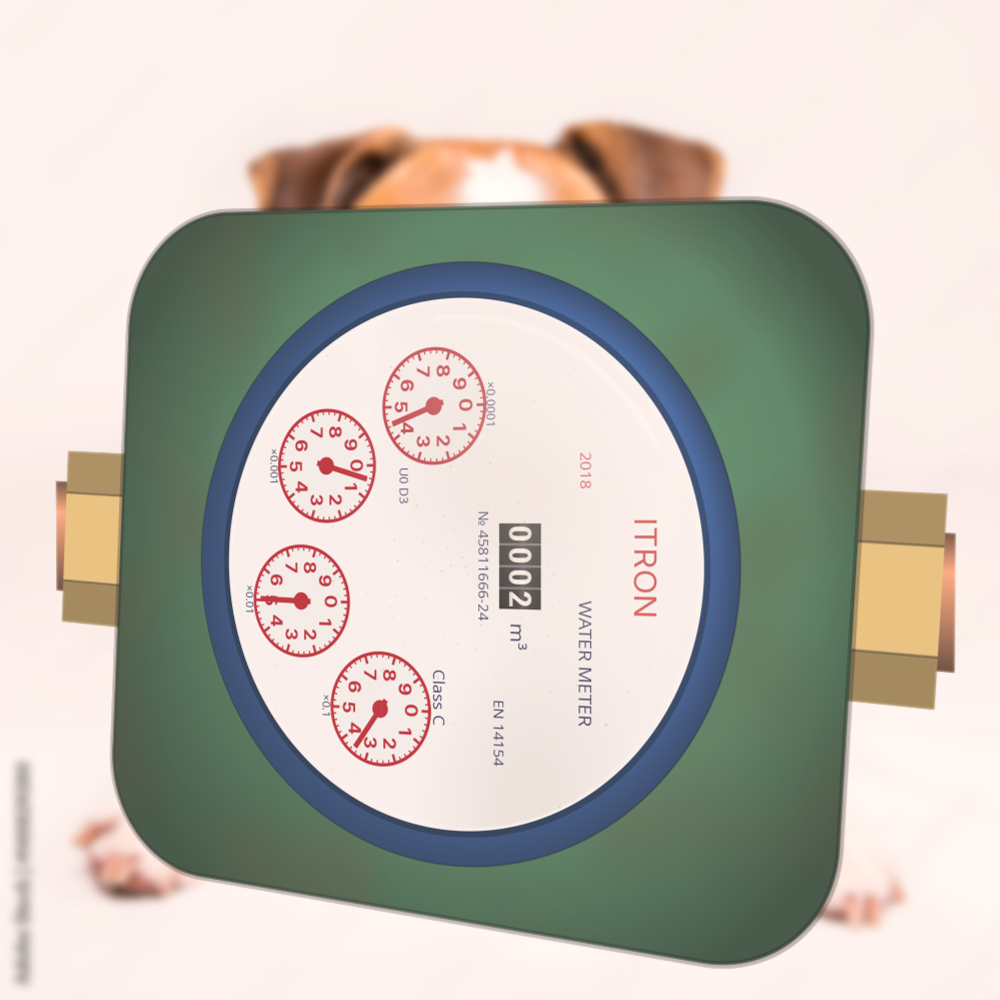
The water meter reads 2.3504; m³
